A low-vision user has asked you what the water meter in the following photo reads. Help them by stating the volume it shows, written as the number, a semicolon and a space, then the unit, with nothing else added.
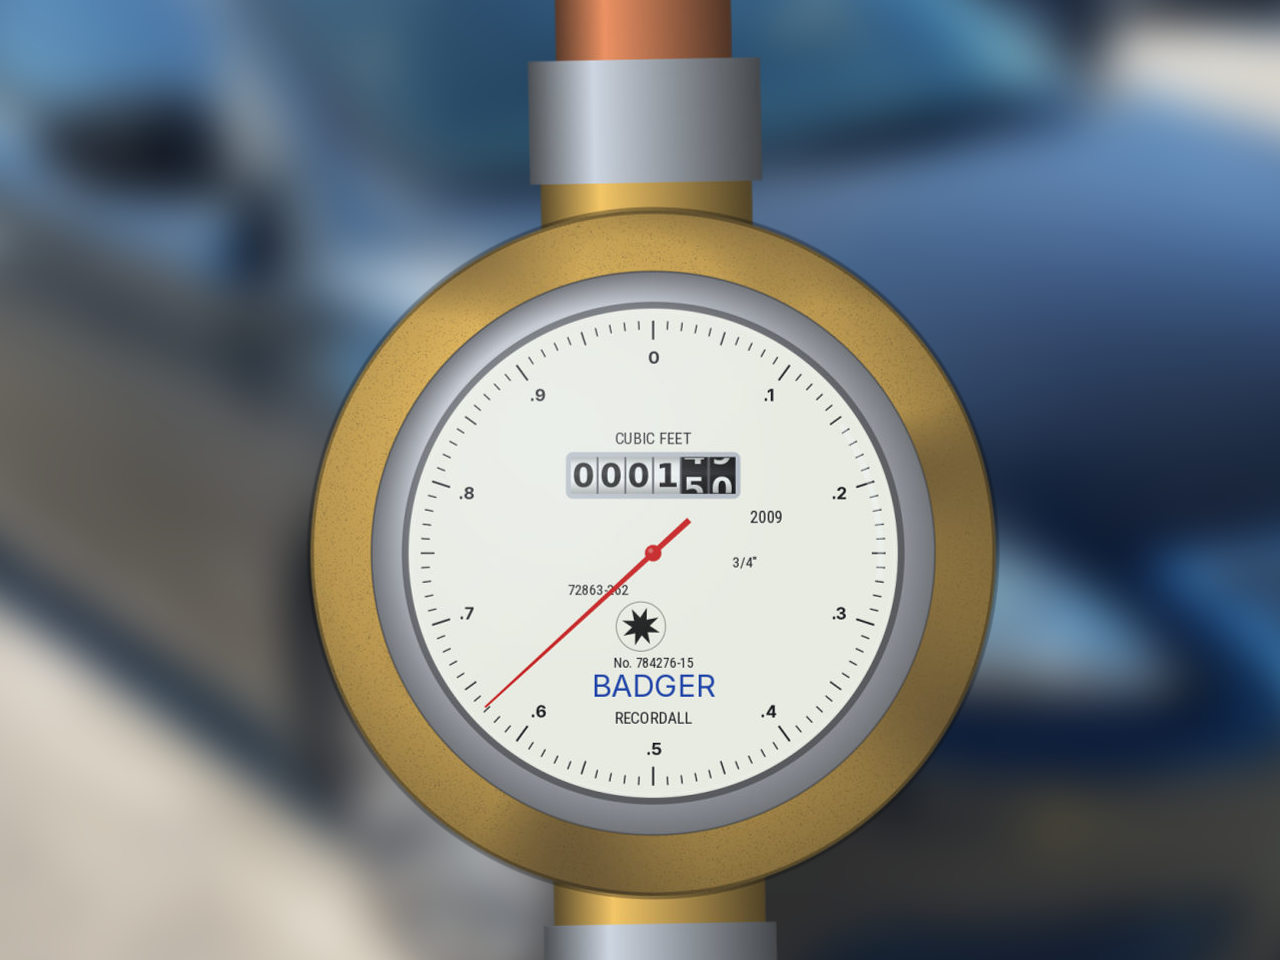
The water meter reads 149.63; ft³
